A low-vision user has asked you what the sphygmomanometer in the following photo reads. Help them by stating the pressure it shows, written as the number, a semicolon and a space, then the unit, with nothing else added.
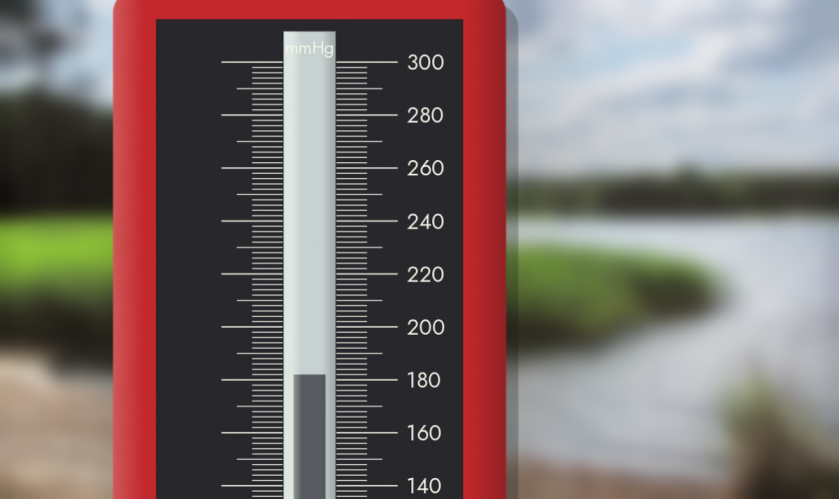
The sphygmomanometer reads 182; mmHg
